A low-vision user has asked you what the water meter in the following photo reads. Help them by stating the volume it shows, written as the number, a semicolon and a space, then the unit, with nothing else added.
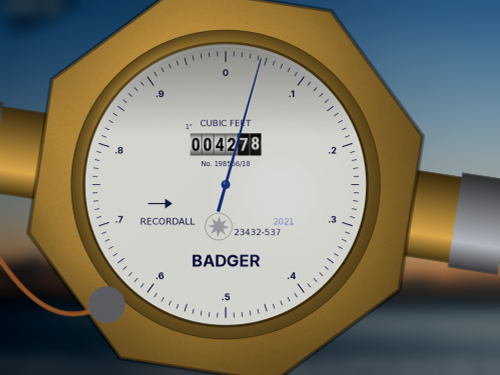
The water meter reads 4278.04; ft³
